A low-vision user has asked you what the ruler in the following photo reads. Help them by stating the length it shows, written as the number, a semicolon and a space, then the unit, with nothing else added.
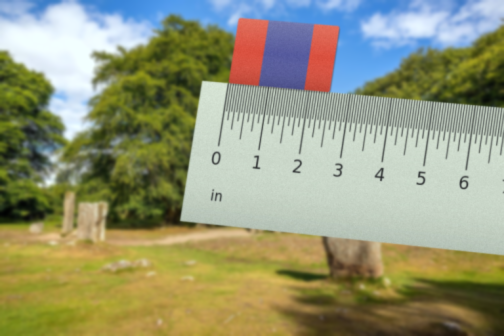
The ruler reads 2.5; in
